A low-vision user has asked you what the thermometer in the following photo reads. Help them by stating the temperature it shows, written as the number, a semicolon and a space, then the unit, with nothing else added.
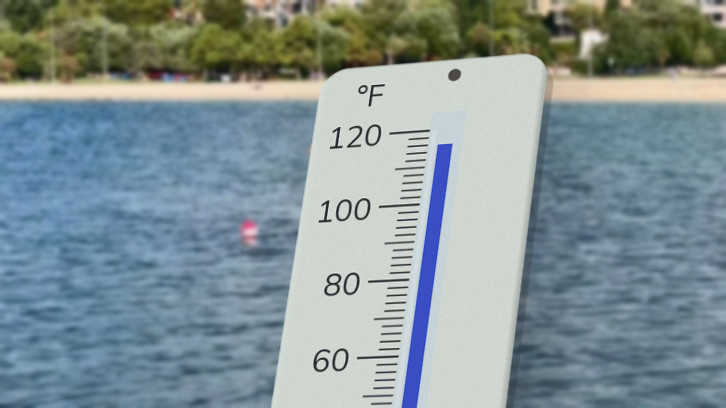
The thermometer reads 116; °F
